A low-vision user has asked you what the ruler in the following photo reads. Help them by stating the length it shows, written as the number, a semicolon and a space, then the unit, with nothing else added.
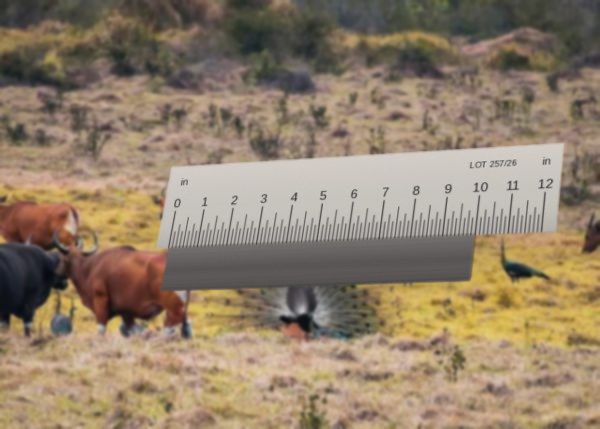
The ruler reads 10; in
